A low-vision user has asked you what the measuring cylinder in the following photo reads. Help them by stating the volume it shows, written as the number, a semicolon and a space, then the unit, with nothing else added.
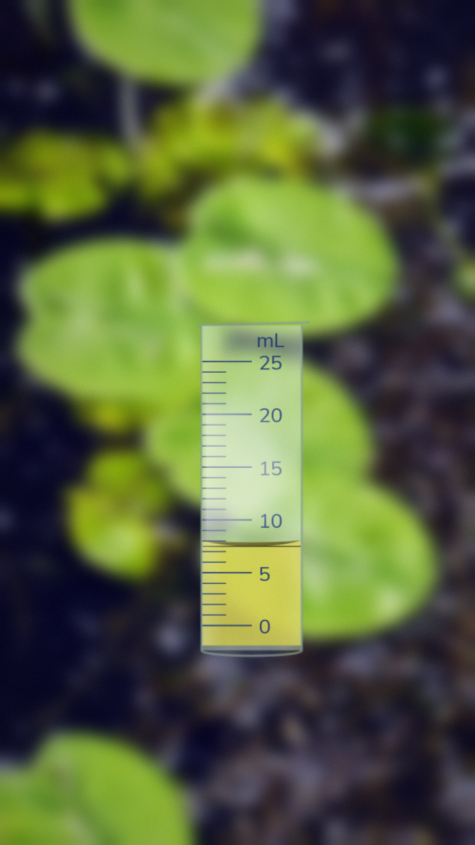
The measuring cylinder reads 7.5; mL
